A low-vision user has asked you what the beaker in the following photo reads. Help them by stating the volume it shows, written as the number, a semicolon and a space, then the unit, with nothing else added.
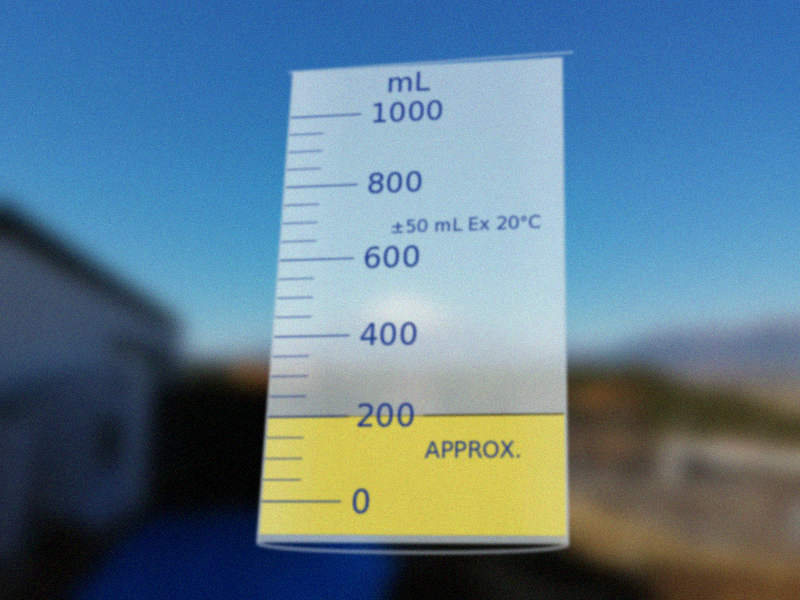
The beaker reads 200; mL
